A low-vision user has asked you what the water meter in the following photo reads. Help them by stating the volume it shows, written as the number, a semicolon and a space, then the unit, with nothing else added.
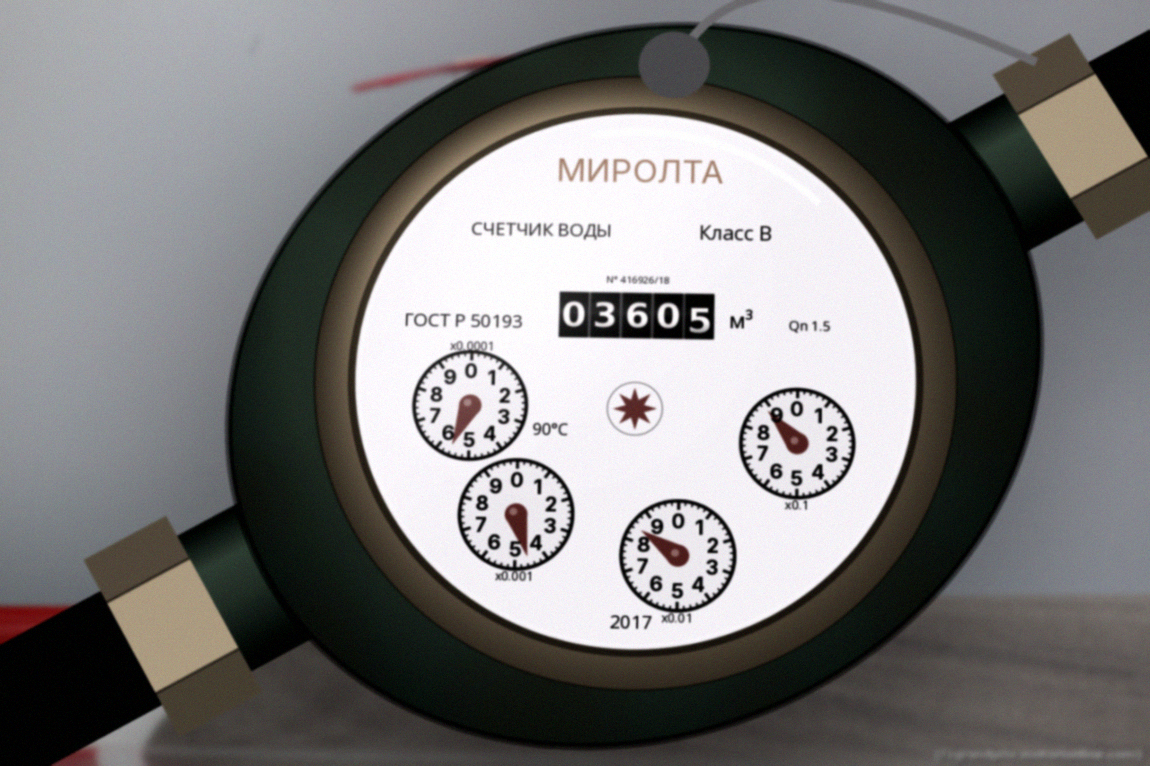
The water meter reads 3604.8845; m³
